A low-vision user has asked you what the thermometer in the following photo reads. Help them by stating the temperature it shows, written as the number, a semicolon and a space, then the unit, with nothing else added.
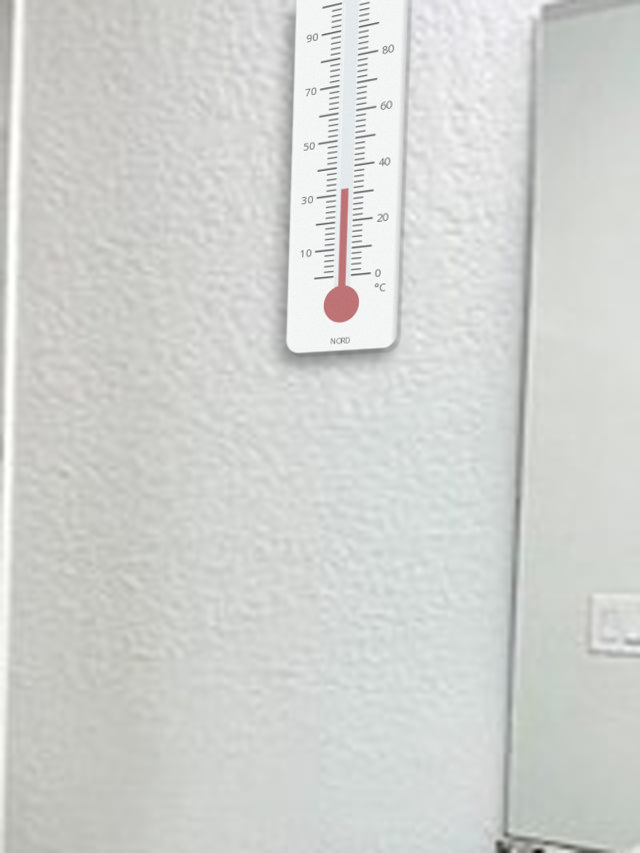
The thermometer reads 32; °C
